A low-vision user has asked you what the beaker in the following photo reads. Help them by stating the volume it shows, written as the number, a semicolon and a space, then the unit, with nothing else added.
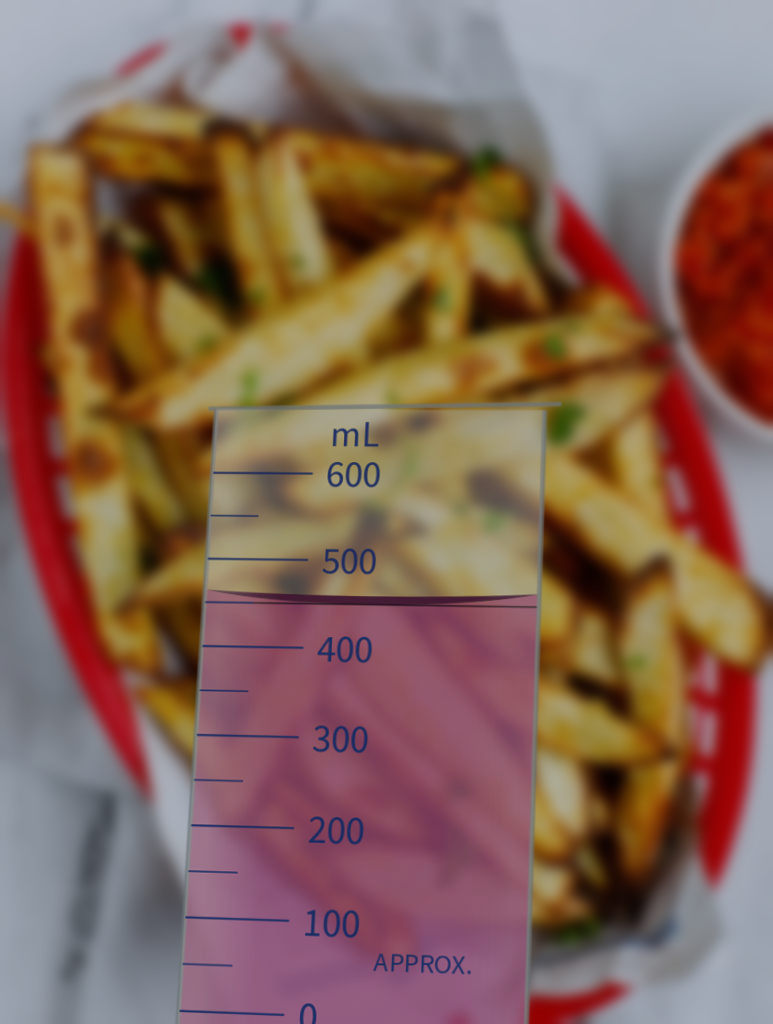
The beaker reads 450; mL
